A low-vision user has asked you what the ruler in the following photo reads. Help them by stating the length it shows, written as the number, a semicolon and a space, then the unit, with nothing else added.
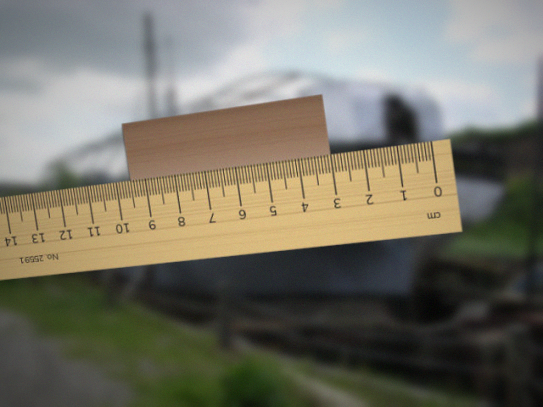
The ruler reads 6.5; cm
